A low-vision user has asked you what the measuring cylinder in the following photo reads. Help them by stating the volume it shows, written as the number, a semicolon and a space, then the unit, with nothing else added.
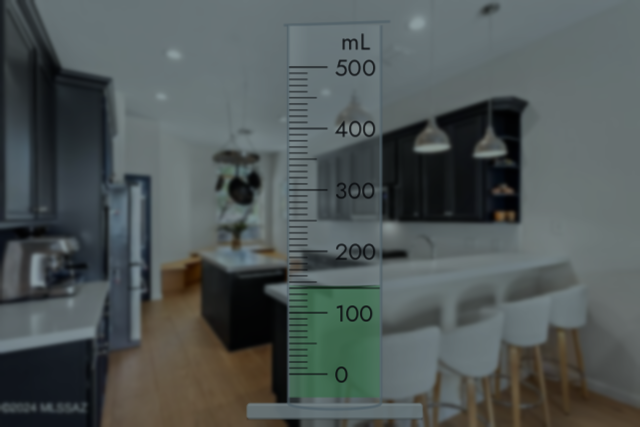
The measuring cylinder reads 140; mL
